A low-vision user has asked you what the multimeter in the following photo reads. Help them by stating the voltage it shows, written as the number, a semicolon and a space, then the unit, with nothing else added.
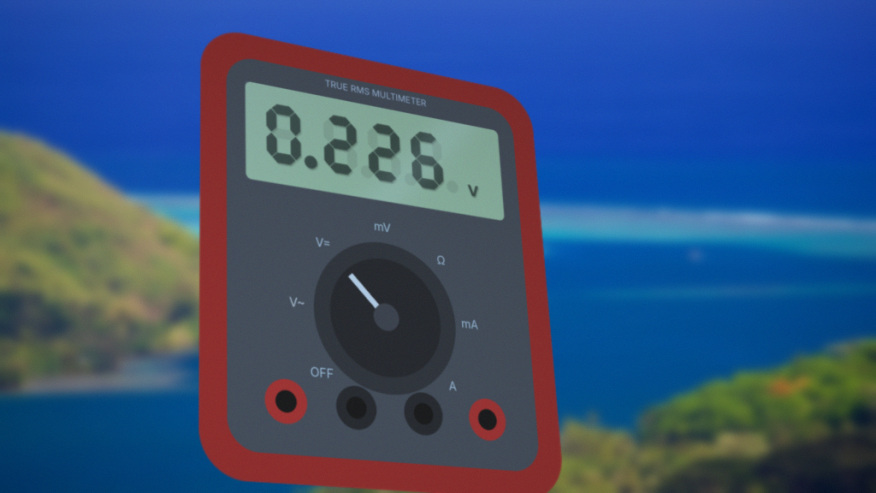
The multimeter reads 0.226; V
